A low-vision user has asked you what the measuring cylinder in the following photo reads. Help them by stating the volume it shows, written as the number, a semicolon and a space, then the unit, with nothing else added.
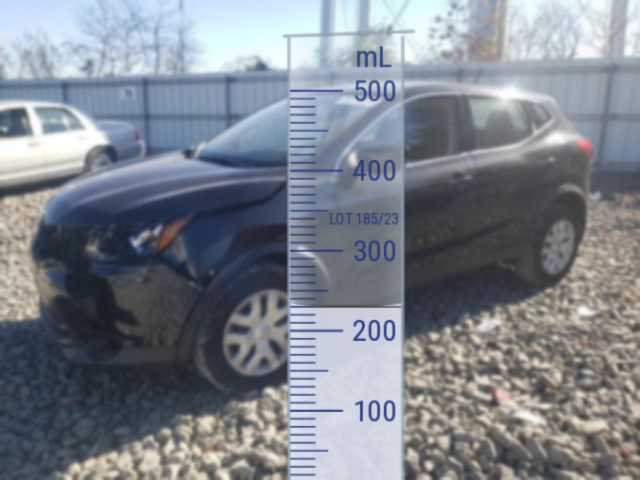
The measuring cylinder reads 230; mL
